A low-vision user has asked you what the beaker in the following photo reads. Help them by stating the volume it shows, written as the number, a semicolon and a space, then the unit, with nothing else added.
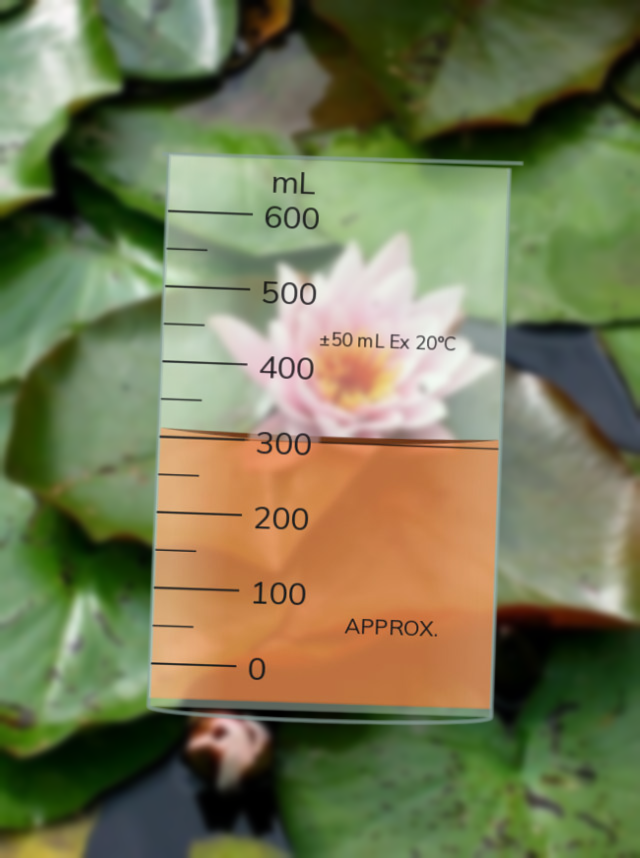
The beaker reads 300; mL
